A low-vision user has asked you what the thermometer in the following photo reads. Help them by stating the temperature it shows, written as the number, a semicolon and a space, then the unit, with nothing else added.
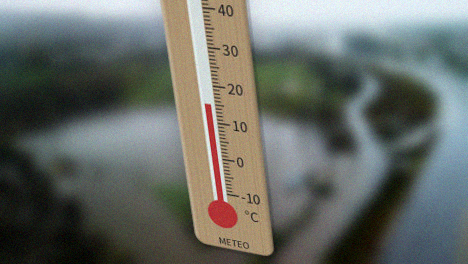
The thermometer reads 15; °C
